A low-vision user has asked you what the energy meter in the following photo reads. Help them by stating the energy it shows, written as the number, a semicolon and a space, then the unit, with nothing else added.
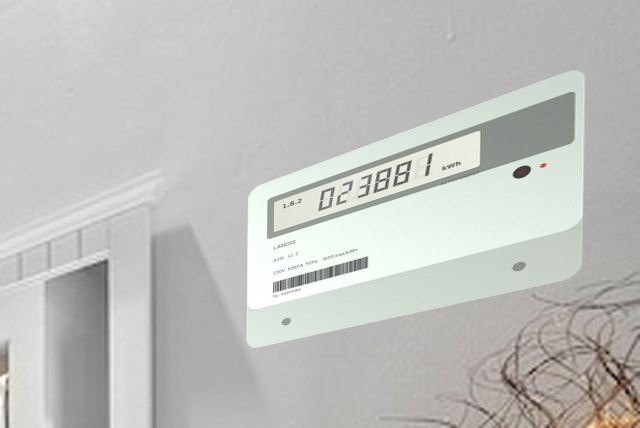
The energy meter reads 23881; kWh
